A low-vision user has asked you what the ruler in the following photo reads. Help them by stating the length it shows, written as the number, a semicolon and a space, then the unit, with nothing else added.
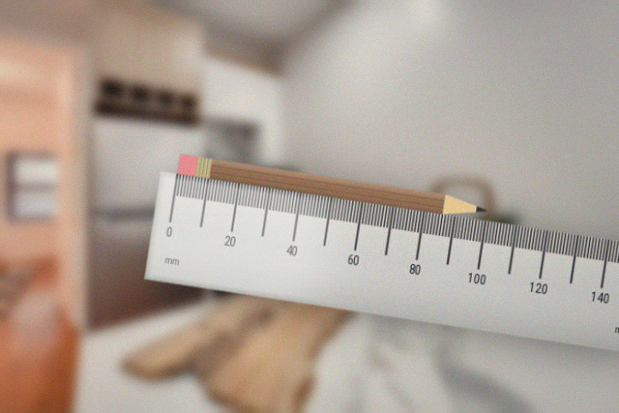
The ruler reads 100; mm
